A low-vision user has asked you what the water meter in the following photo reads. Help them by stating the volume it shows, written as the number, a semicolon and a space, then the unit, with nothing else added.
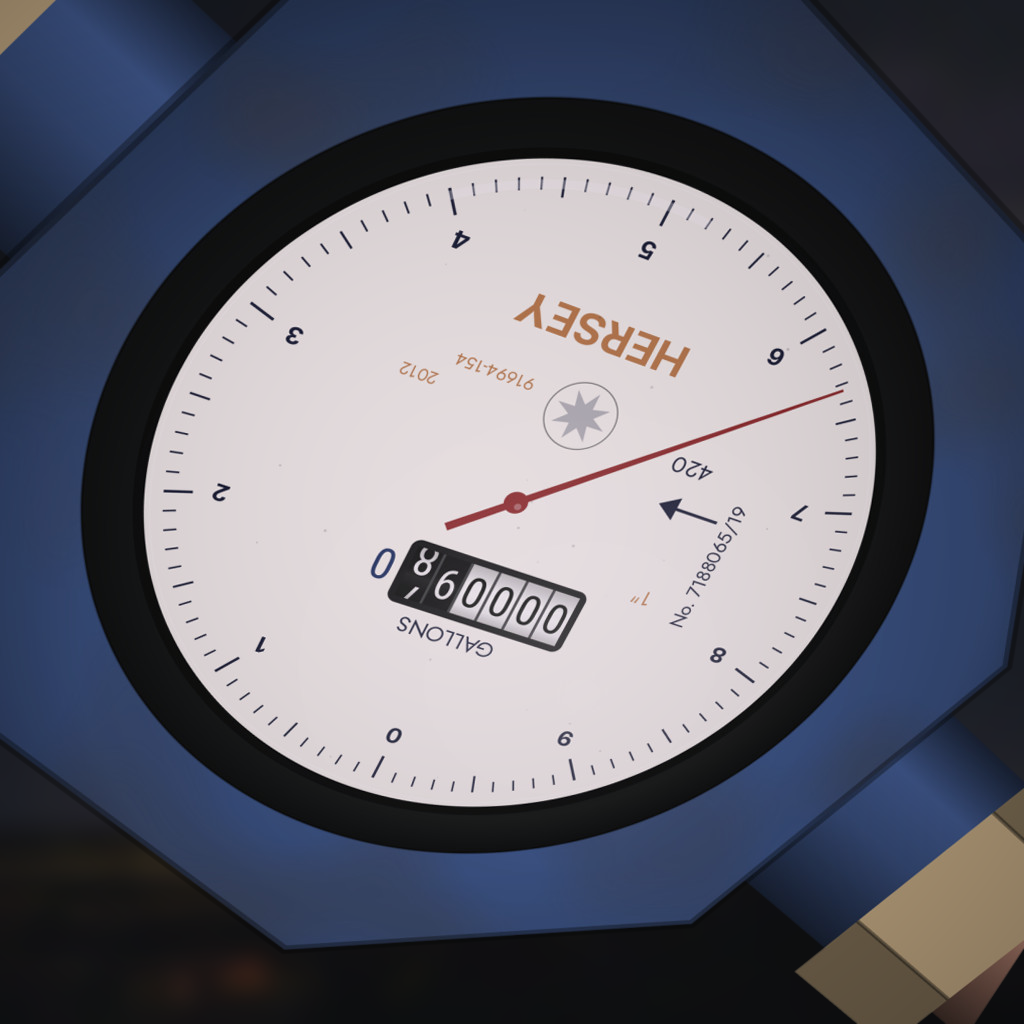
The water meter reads 976.3; gal
